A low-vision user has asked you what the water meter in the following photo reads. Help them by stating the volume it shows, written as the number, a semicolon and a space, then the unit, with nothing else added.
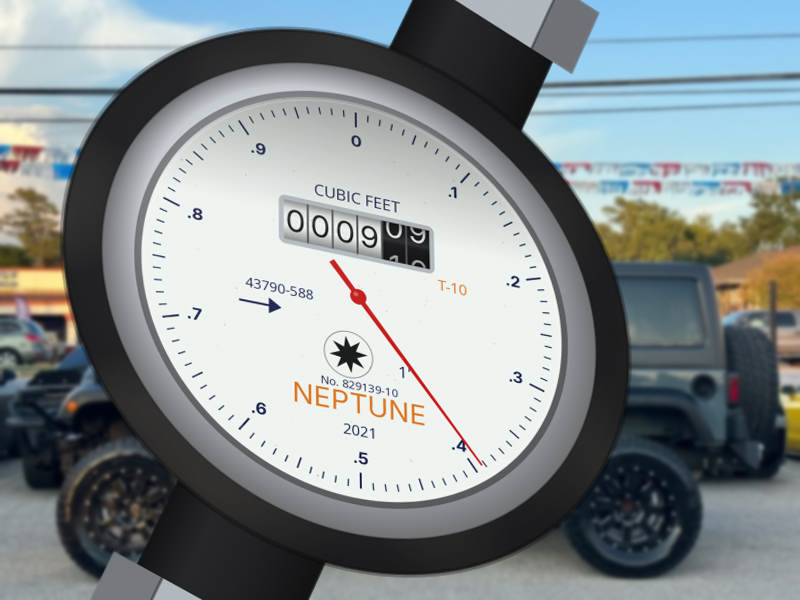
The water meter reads 909.39; ft³
